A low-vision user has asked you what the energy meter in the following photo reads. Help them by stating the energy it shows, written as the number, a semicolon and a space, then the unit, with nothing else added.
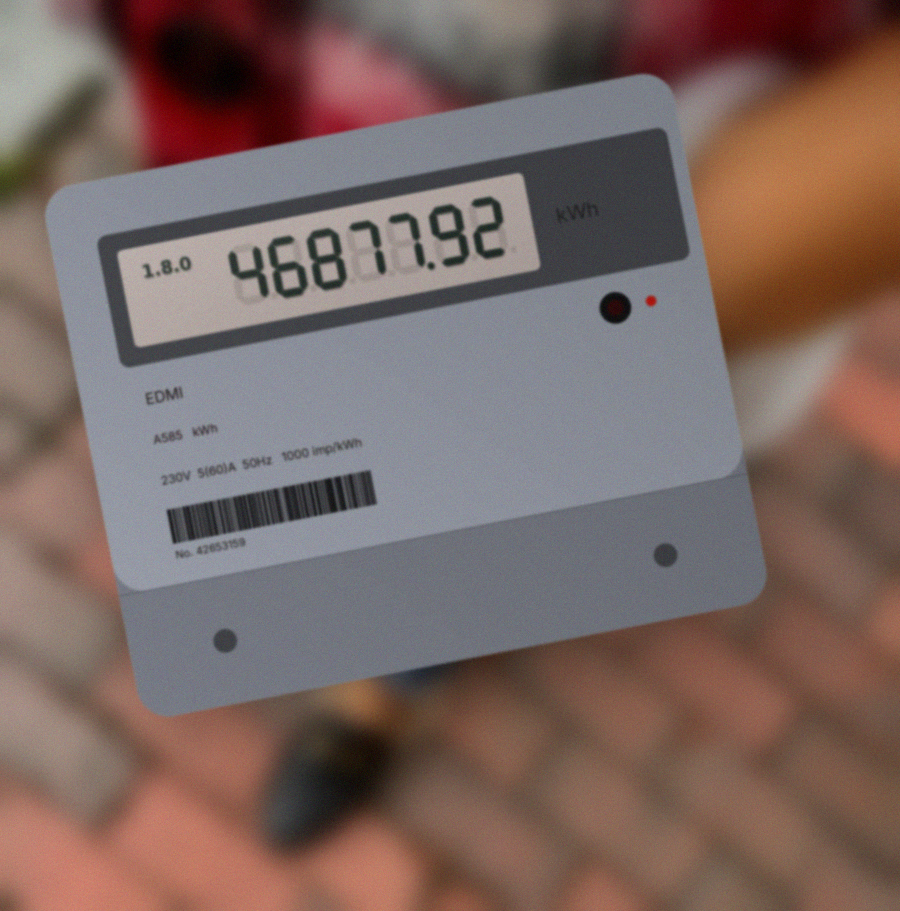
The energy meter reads 46877.92; kWh
